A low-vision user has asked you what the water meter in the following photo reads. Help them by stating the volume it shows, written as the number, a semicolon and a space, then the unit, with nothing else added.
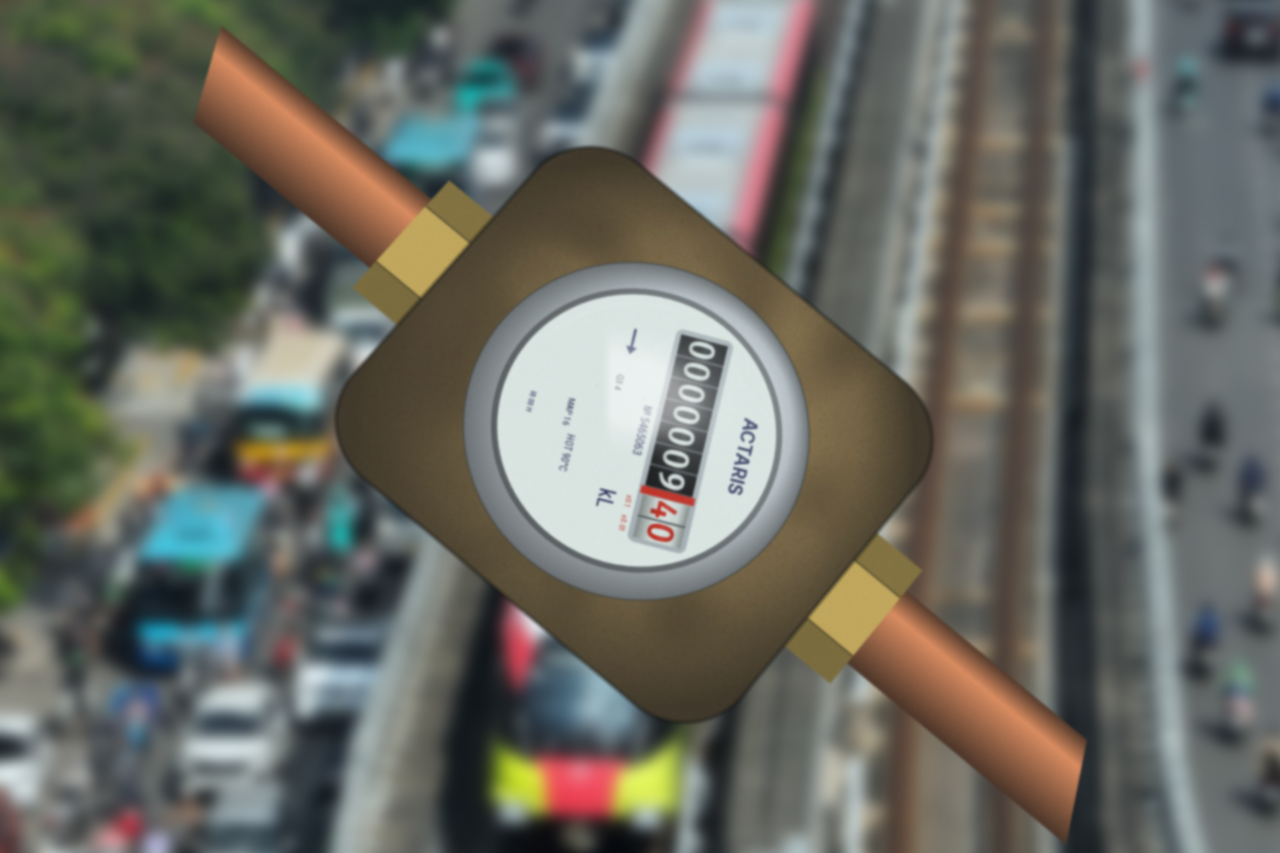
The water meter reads 9.40; kL
